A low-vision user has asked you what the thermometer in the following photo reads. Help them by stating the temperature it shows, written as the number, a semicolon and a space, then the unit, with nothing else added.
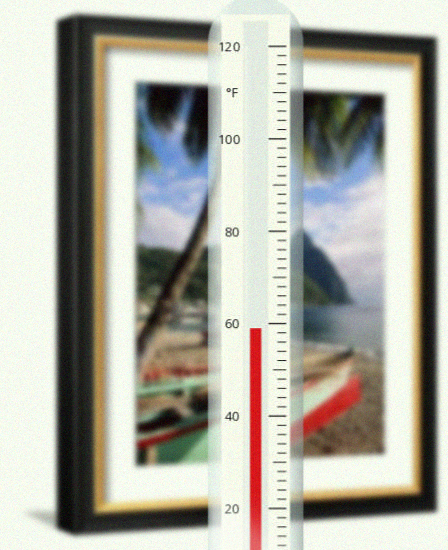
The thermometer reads 59; °F
